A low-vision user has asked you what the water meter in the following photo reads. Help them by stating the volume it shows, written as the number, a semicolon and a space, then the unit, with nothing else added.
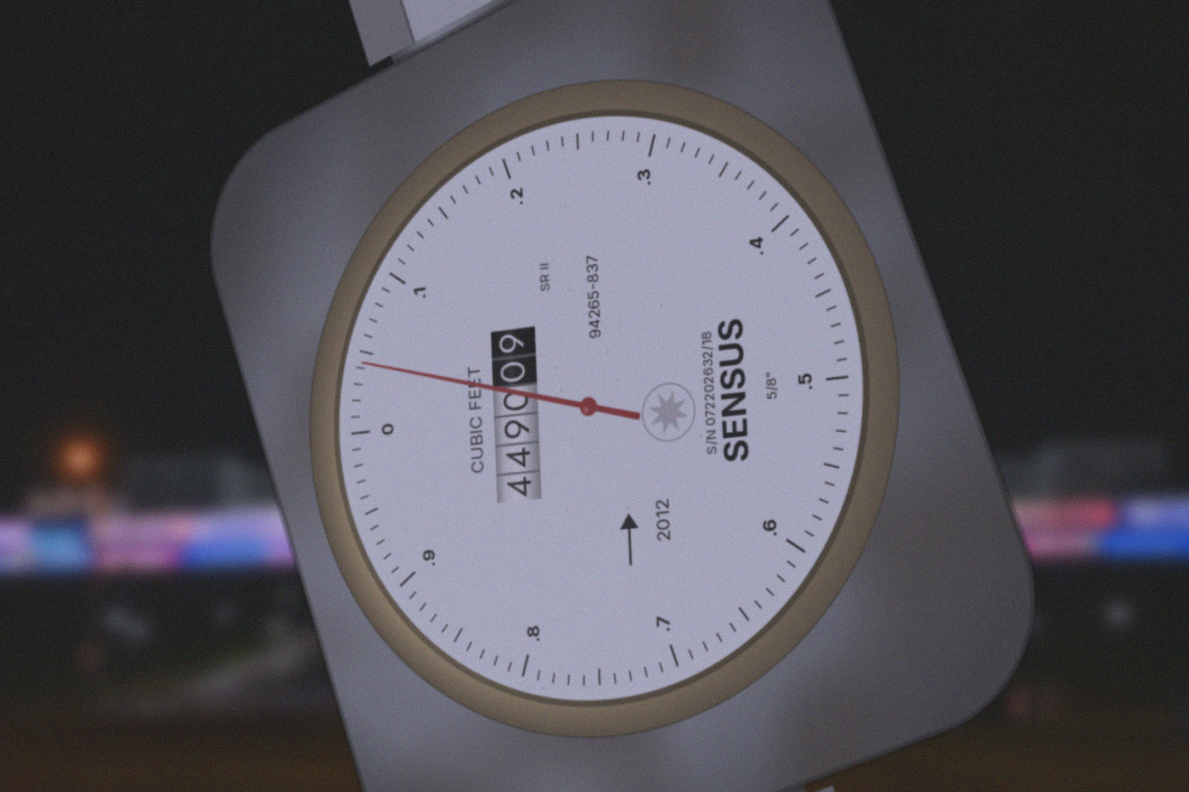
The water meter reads 449009.04; ft³
